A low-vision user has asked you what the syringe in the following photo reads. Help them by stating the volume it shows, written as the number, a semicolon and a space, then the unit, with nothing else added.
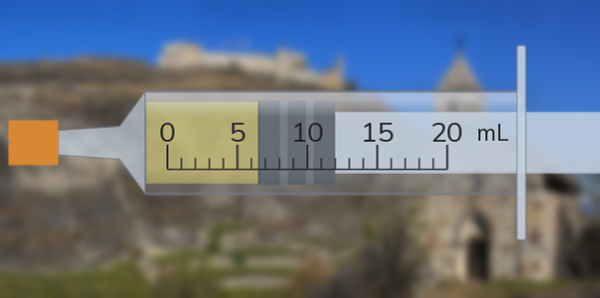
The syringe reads 6.5; mL
